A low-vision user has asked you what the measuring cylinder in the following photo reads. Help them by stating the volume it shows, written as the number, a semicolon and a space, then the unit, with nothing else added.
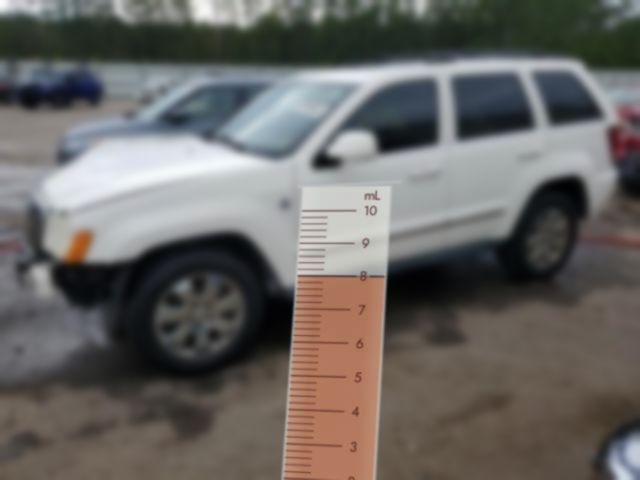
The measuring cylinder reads 8; mL
